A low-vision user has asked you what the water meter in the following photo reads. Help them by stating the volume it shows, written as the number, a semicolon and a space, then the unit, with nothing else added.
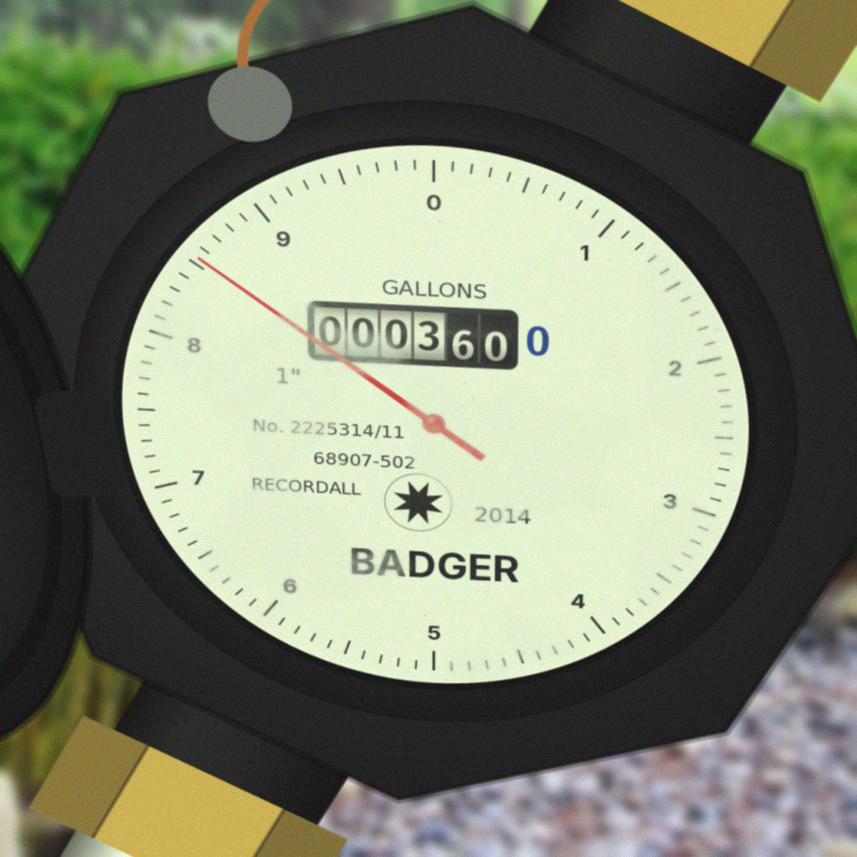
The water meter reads 3598.5; gal
